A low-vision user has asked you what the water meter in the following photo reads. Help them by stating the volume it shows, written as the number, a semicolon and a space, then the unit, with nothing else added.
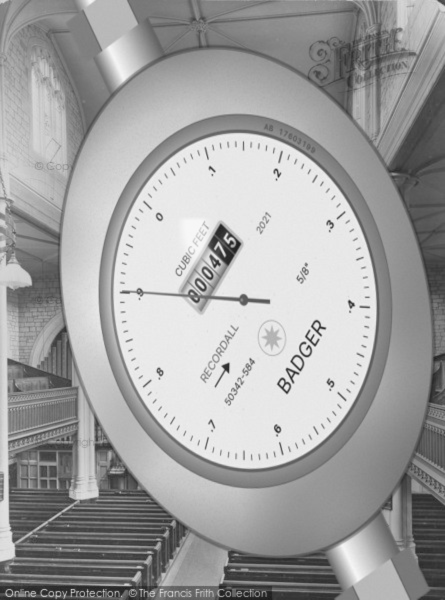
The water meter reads 474.90; ft³
